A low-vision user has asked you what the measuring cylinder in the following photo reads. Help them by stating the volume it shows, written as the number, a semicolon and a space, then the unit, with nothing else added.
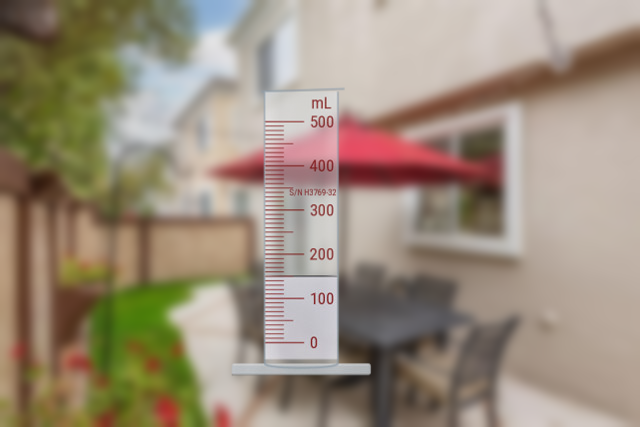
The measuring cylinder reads 150; mL
